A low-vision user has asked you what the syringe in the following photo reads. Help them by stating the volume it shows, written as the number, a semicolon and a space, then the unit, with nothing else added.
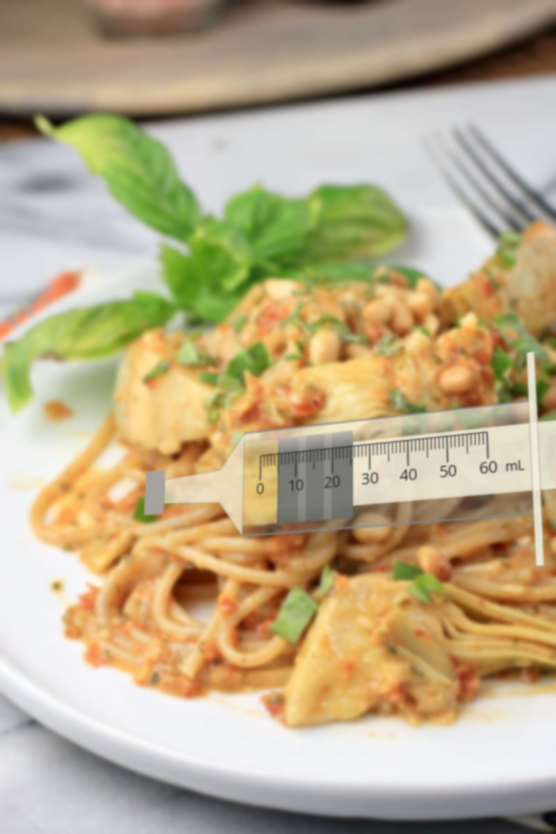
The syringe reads 5; mL
